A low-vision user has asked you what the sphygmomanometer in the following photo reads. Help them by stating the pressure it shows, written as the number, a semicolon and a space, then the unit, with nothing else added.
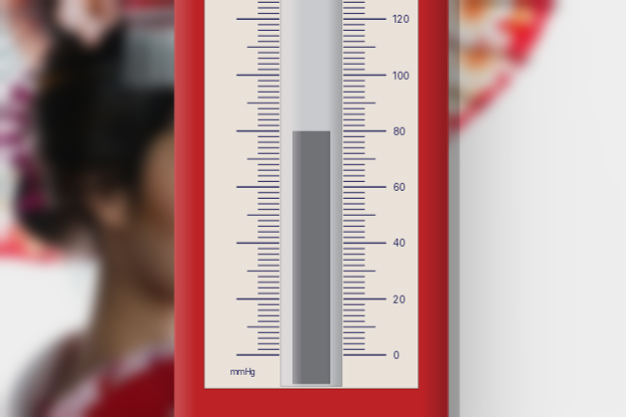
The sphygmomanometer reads 80; mmHg
